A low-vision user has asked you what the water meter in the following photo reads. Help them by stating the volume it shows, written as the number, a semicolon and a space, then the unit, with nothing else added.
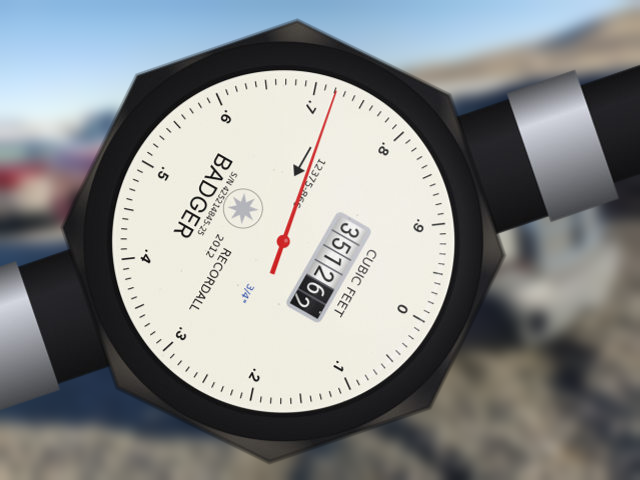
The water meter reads 351261.72; ft³
